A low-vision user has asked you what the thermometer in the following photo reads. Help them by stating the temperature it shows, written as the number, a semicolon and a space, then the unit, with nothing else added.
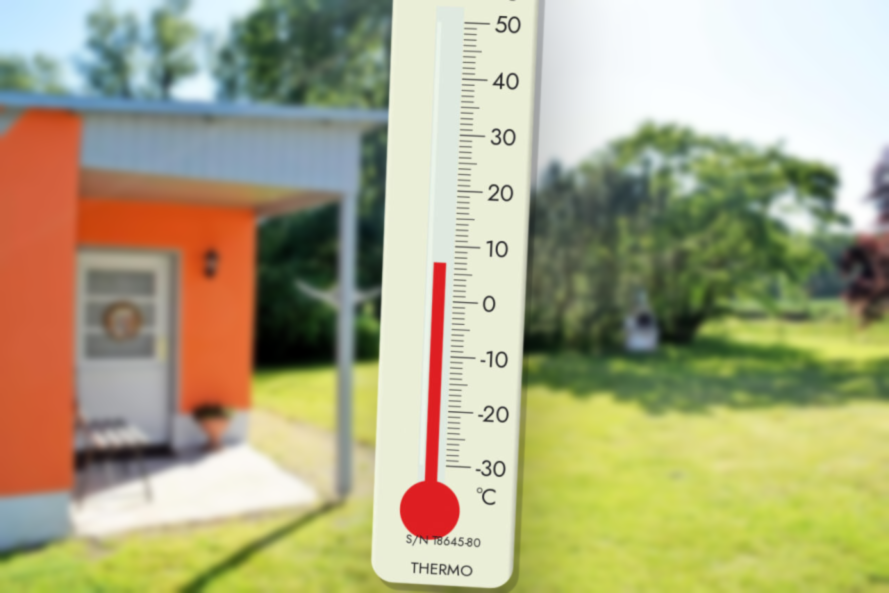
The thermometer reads 7; °C
